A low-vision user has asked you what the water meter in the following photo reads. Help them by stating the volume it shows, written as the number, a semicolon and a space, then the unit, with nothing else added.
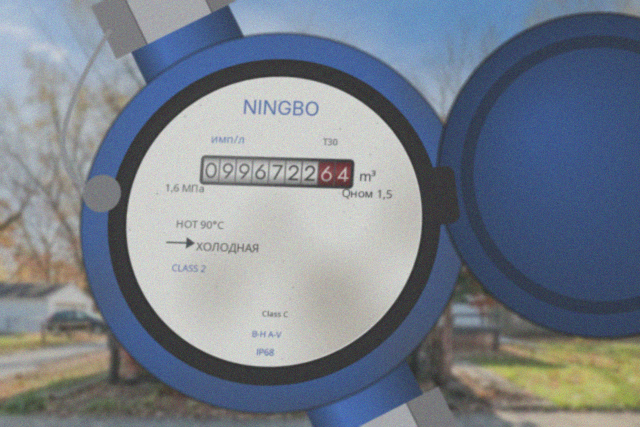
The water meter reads 996722.64; m³
